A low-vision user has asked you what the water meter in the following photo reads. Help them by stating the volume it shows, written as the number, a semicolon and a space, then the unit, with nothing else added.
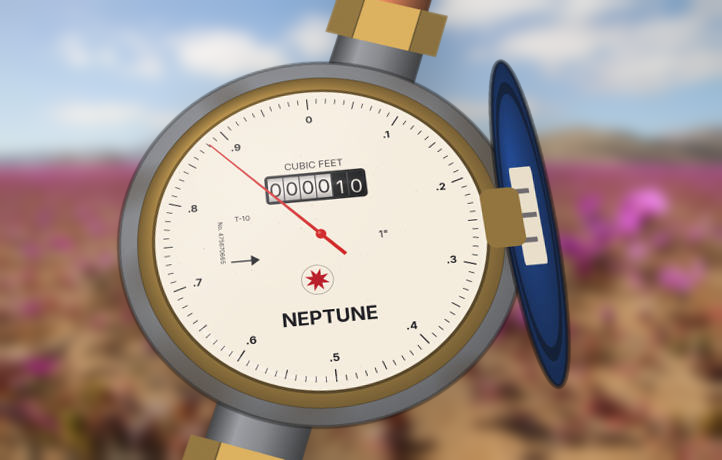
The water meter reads 9.88; ft³
